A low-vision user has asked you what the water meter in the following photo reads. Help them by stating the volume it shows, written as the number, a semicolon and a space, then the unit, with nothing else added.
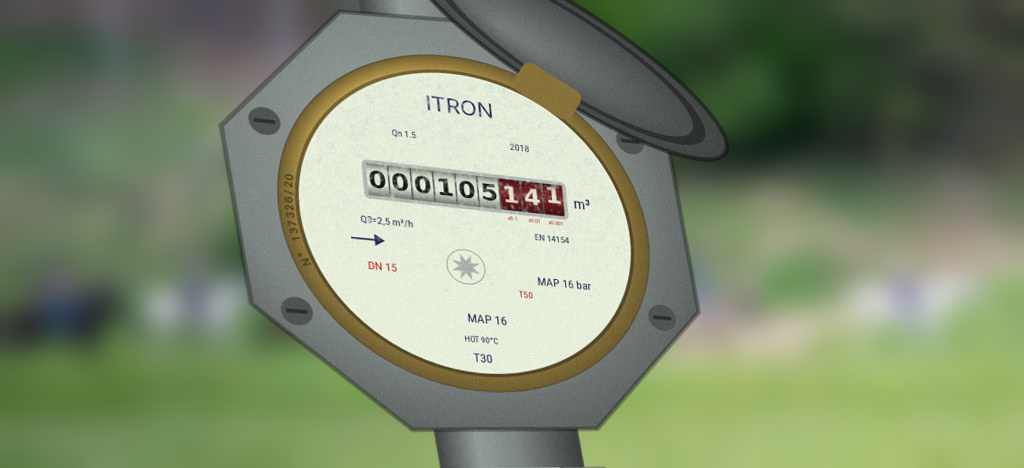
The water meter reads 105.141; m³
